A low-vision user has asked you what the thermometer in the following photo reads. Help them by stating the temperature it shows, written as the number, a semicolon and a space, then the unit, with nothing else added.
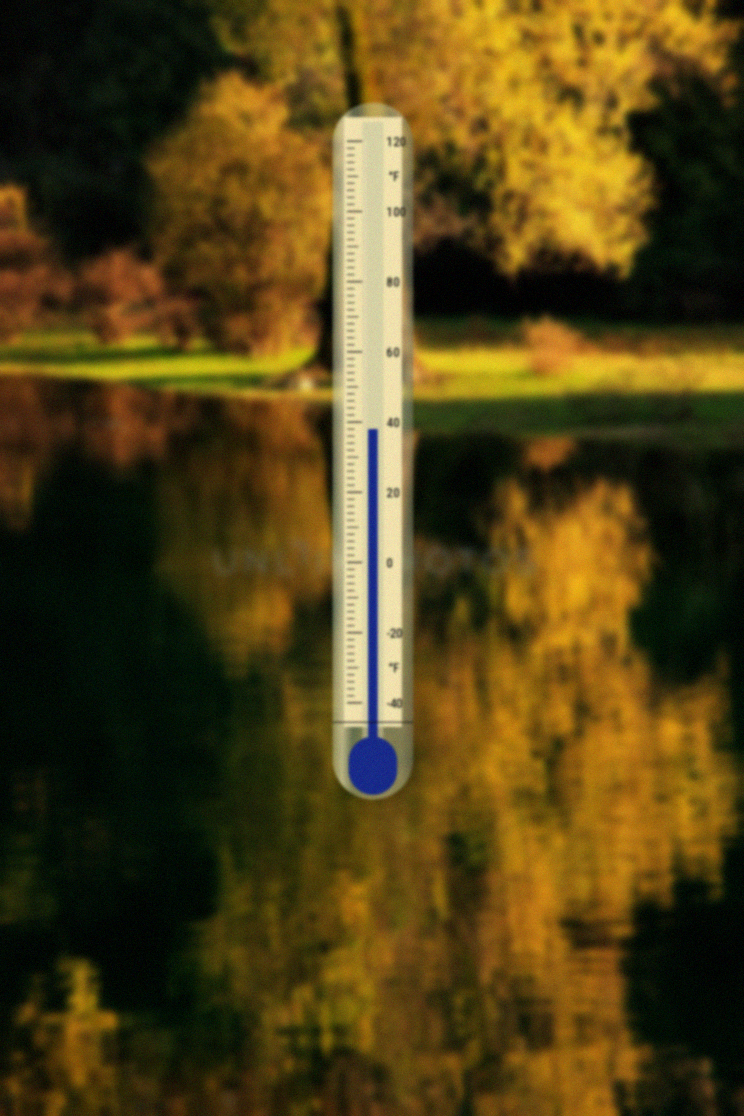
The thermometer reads 38; °F
